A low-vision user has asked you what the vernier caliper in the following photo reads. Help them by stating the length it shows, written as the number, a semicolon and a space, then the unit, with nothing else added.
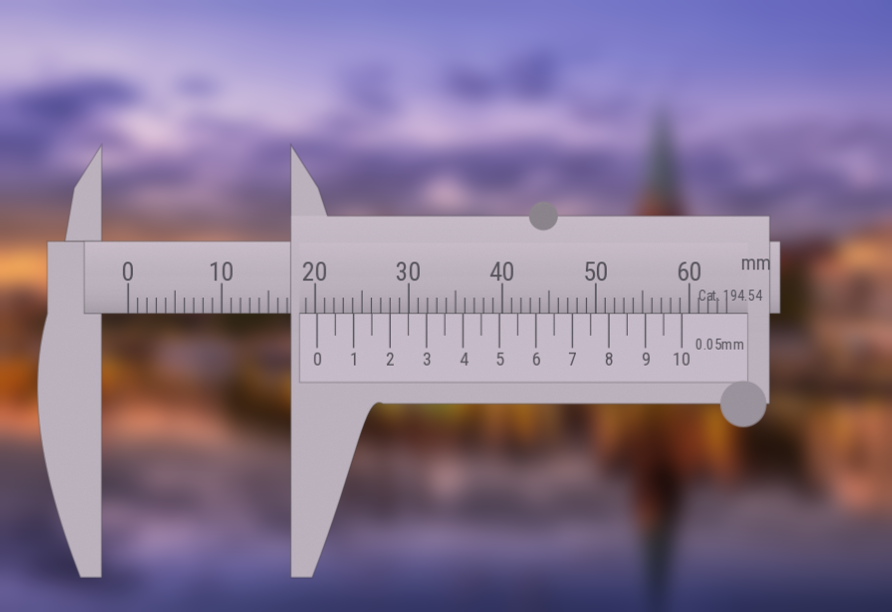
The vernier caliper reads 20.2; mm
